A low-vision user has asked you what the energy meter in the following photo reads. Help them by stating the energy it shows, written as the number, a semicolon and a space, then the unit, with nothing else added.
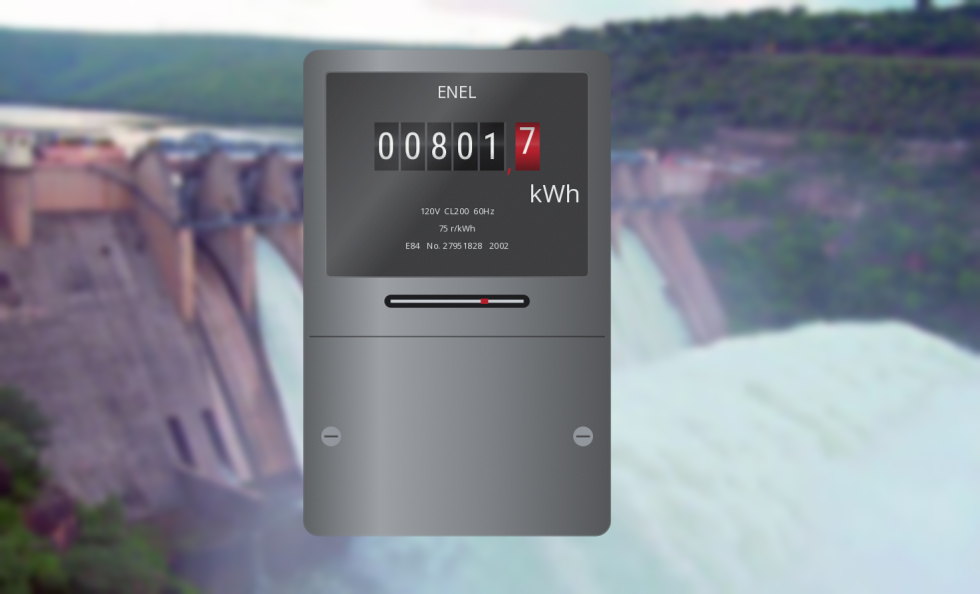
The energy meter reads 801.7; kWh
